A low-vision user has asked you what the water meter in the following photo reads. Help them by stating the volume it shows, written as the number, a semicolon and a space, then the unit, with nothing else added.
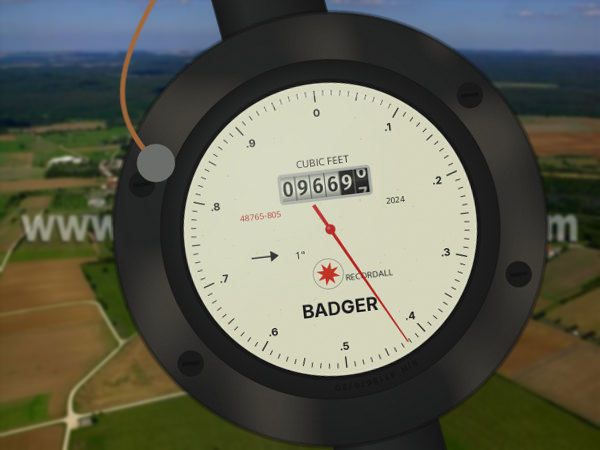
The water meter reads 96696.42; ft³
